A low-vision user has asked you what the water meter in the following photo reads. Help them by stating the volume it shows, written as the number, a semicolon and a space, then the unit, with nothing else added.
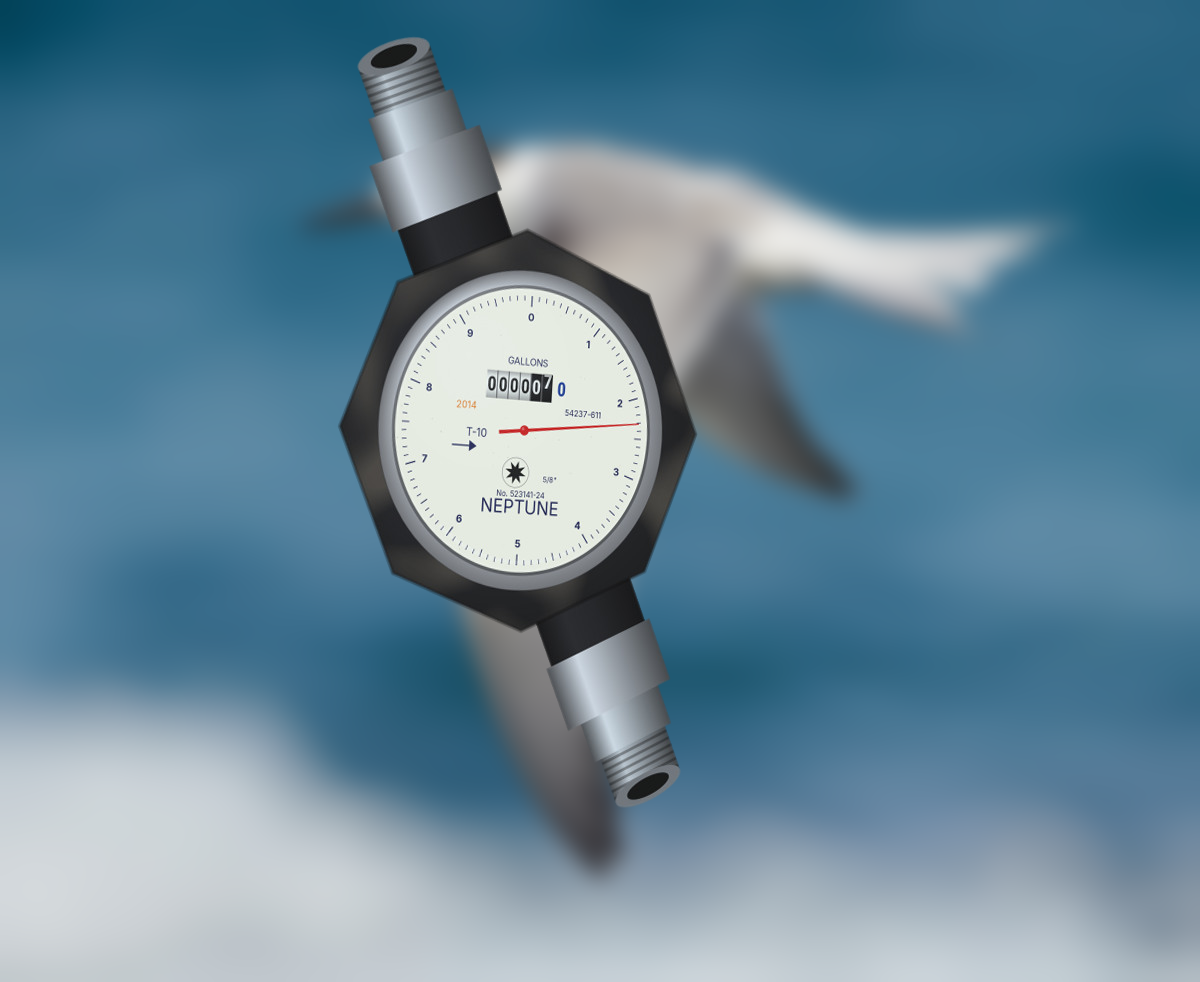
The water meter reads 72.3; gal
